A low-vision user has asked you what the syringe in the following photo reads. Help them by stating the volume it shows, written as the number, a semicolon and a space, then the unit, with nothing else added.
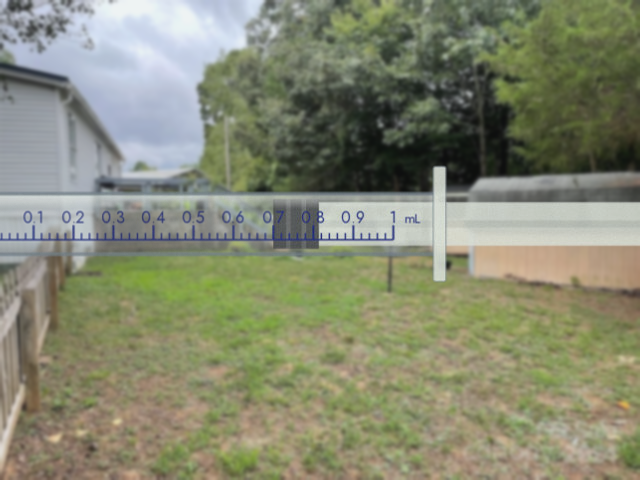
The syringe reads 0.7; mL
